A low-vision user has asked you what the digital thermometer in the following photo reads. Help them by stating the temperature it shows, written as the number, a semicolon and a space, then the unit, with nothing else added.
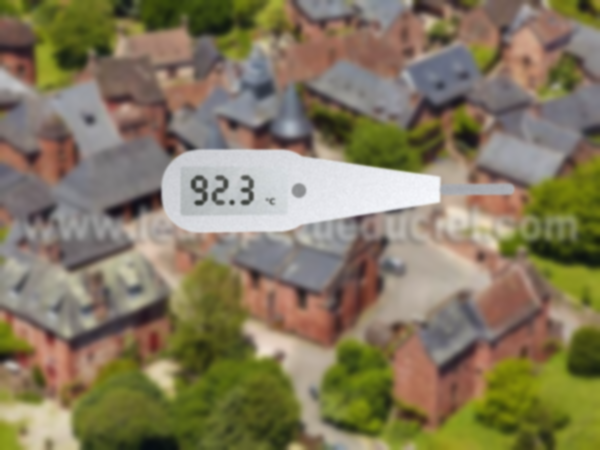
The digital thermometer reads 92.3; °C
